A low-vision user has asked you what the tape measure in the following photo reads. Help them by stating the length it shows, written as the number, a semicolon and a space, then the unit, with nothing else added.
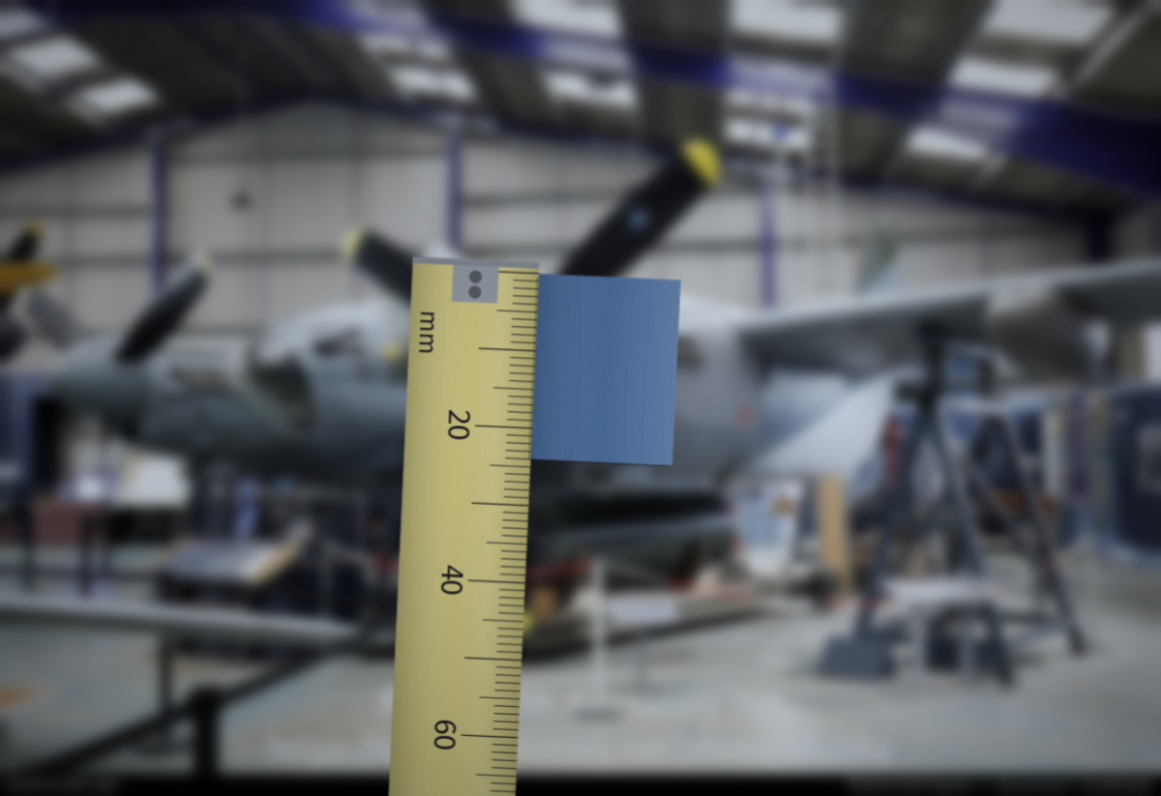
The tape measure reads 24; mm
